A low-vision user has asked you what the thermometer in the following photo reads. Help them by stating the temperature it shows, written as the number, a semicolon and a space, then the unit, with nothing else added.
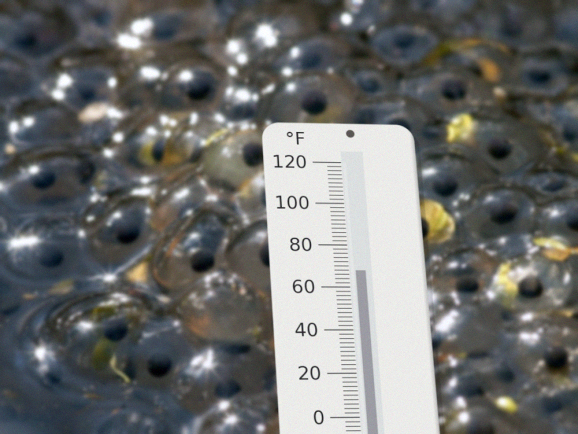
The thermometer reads 68; °F
